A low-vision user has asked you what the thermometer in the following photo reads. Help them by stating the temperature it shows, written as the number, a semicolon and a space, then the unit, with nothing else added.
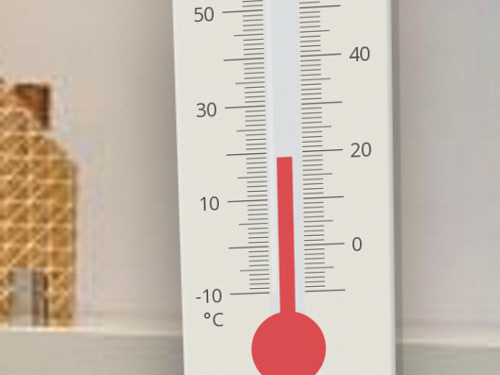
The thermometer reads 19; °C
